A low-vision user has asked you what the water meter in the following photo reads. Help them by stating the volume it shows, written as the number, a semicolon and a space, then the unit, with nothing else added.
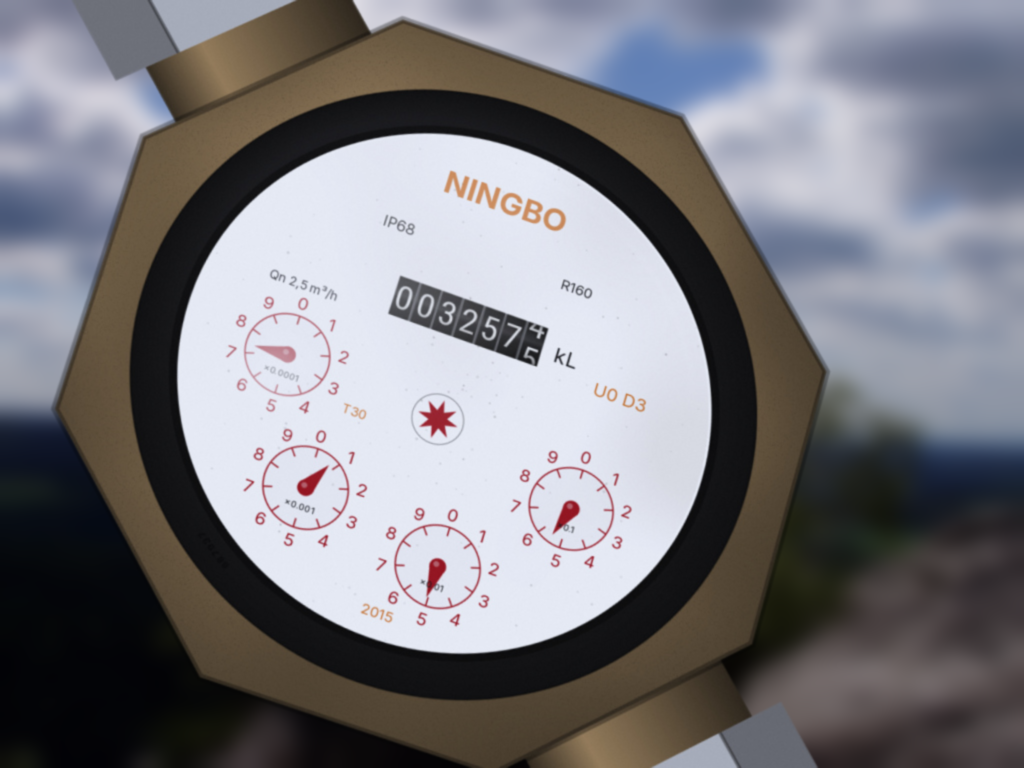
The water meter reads 32574.5507; kL
